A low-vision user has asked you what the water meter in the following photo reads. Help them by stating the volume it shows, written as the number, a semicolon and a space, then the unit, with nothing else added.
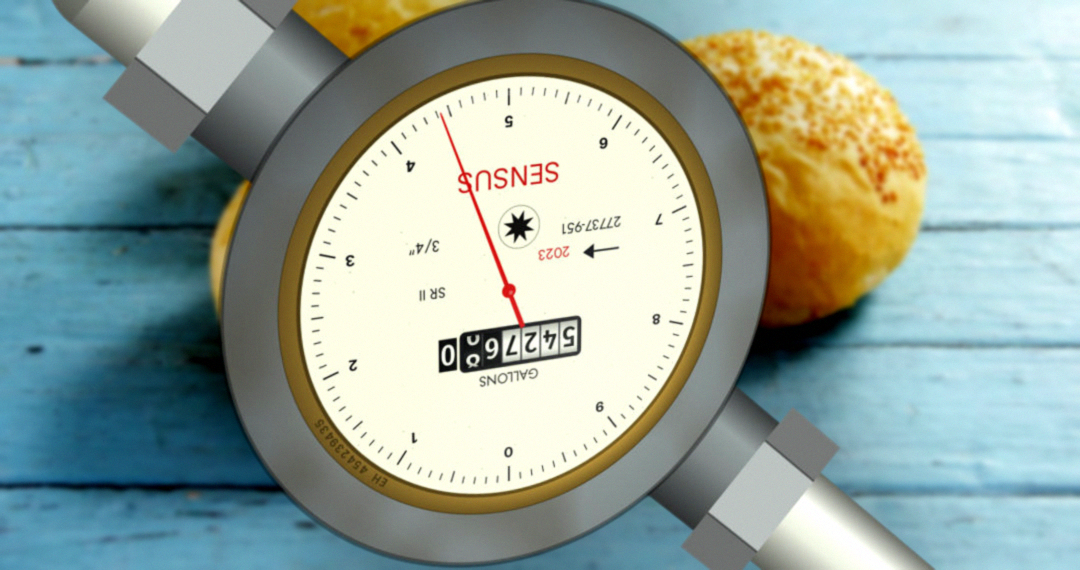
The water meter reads 5427684.4; gal
